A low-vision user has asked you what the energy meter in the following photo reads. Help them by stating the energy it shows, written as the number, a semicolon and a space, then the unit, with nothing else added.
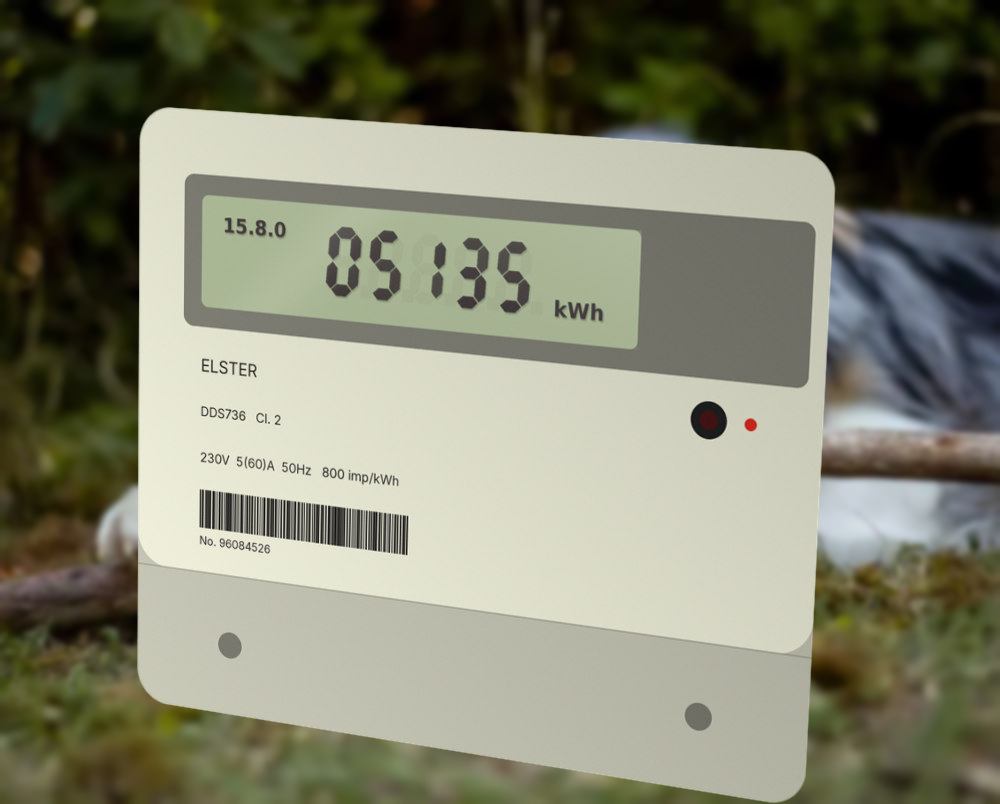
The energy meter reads 5135; kWh
